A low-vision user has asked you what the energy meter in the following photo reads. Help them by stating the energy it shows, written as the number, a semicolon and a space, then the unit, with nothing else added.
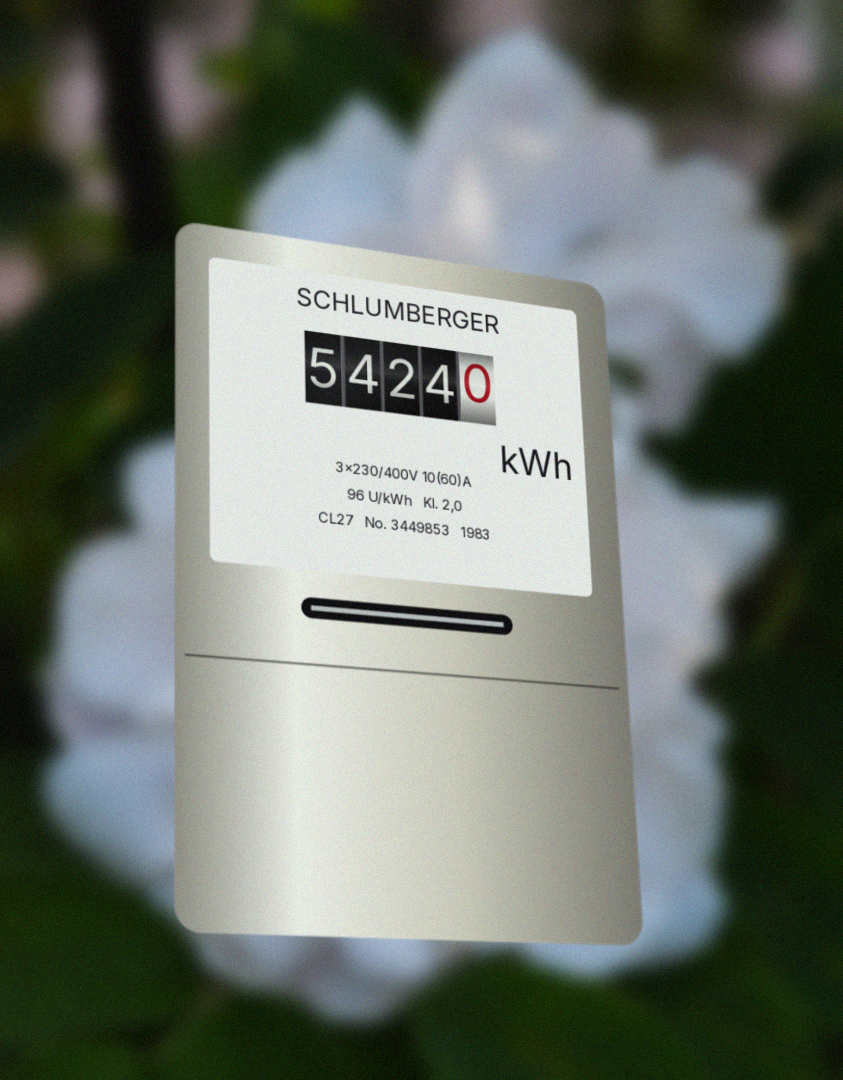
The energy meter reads 5424.0; kWh
